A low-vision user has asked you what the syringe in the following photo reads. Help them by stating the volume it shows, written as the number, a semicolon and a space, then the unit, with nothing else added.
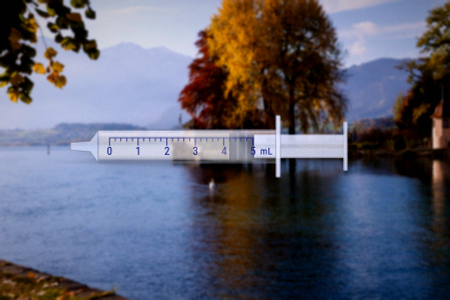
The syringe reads 4.2; mL
